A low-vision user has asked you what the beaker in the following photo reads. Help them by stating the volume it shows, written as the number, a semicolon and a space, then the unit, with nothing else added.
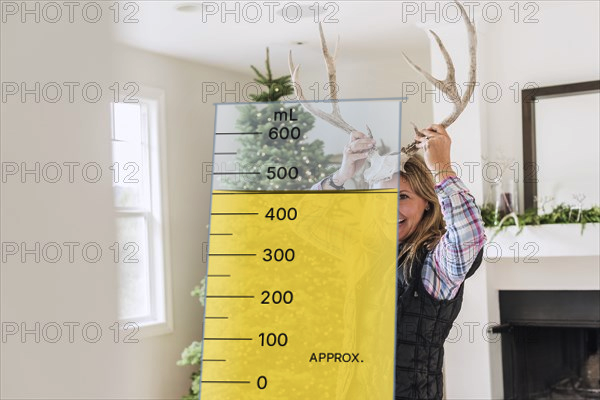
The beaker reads 450; mL
